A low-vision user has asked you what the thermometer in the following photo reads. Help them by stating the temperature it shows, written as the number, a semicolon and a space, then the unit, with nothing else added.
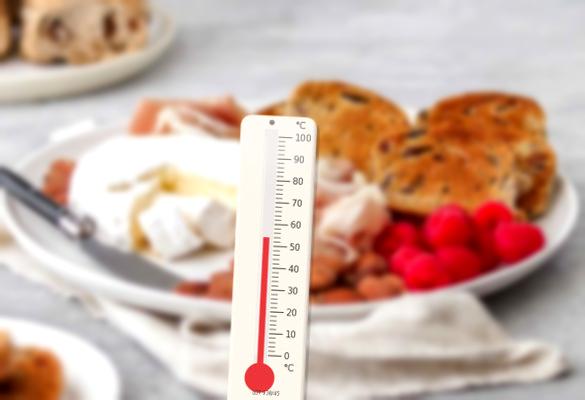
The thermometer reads 54; °C
